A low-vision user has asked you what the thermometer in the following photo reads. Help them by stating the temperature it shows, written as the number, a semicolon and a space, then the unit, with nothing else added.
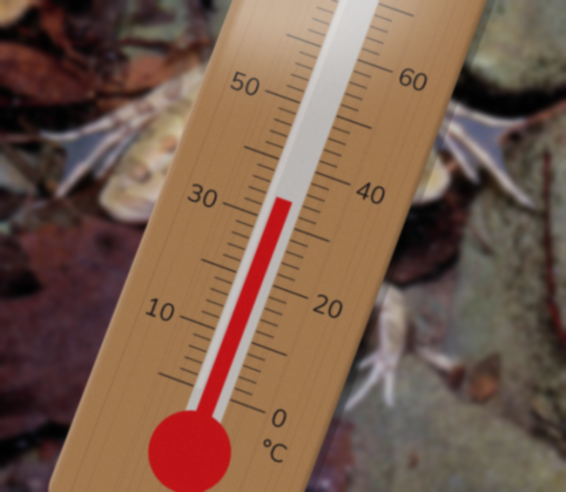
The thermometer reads 34; °C
